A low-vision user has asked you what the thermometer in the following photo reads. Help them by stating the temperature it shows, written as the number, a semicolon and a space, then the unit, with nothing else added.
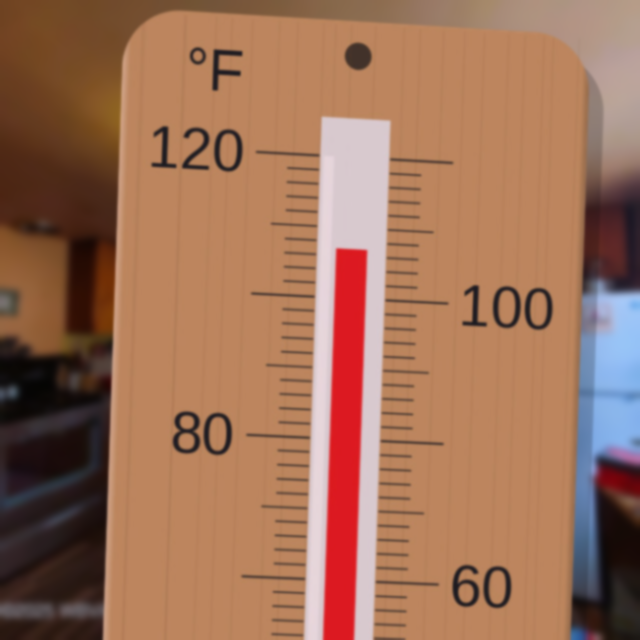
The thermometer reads 107; °F
